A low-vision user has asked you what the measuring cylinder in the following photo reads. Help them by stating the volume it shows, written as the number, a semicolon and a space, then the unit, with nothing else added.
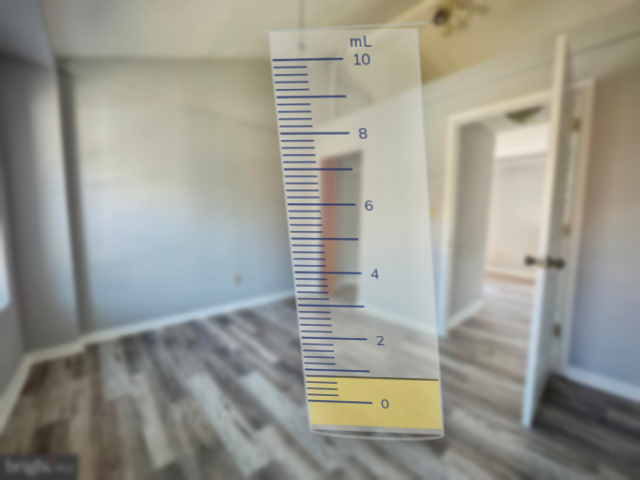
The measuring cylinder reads 0.8; mL
